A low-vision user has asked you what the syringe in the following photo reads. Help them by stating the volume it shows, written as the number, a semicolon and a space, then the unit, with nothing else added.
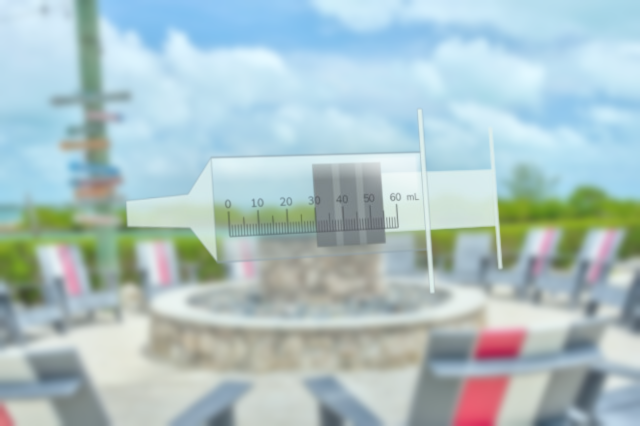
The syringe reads 30; mL
